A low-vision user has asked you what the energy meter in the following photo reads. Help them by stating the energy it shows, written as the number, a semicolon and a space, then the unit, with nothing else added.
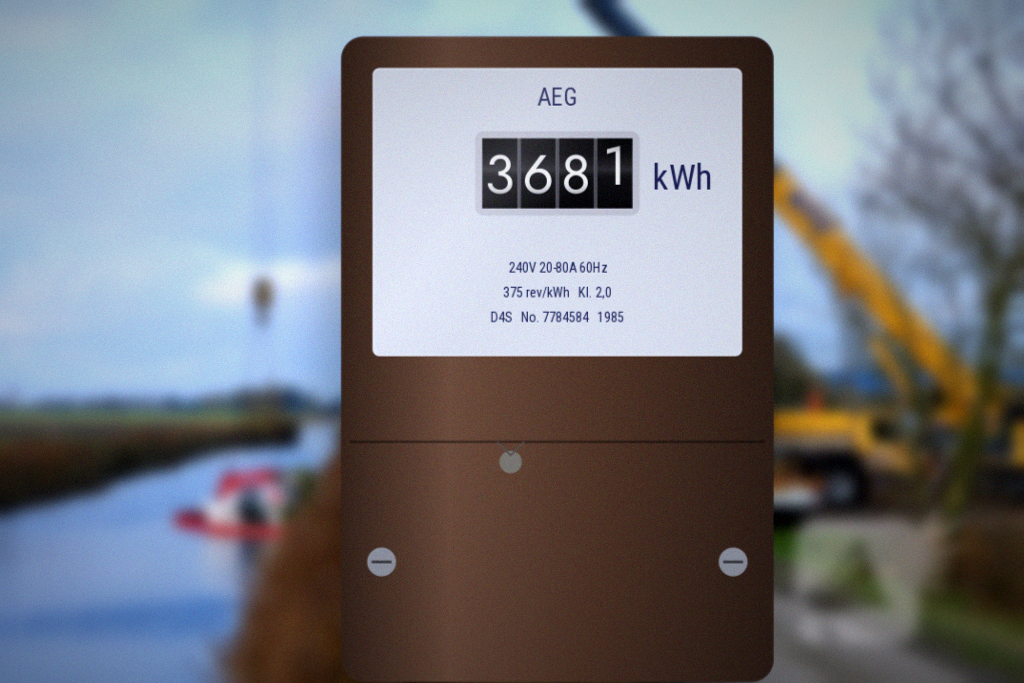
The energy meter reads 3681; kWh
